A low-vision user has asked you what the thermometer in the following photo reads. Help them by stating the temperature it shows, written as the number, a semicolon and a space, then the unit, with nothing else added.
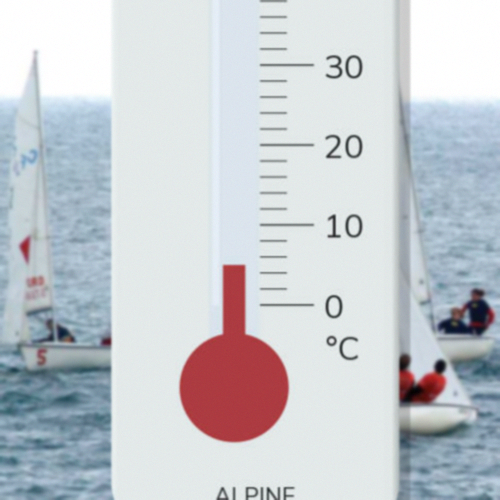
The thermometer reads 5; °C
